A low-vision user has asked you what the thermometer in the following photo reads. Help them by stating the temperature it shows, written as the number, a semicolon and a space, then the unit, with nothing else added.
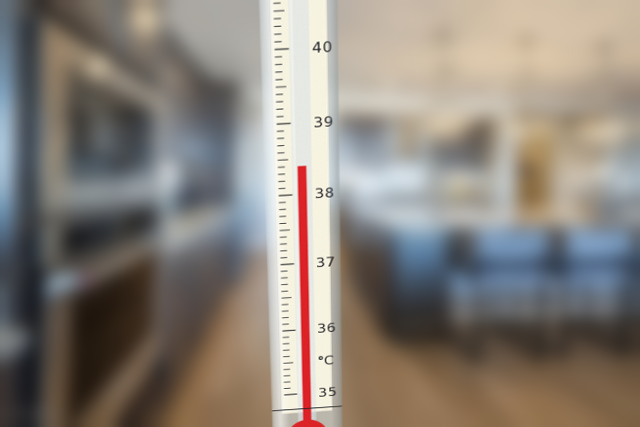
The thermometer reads 38.4; °C
